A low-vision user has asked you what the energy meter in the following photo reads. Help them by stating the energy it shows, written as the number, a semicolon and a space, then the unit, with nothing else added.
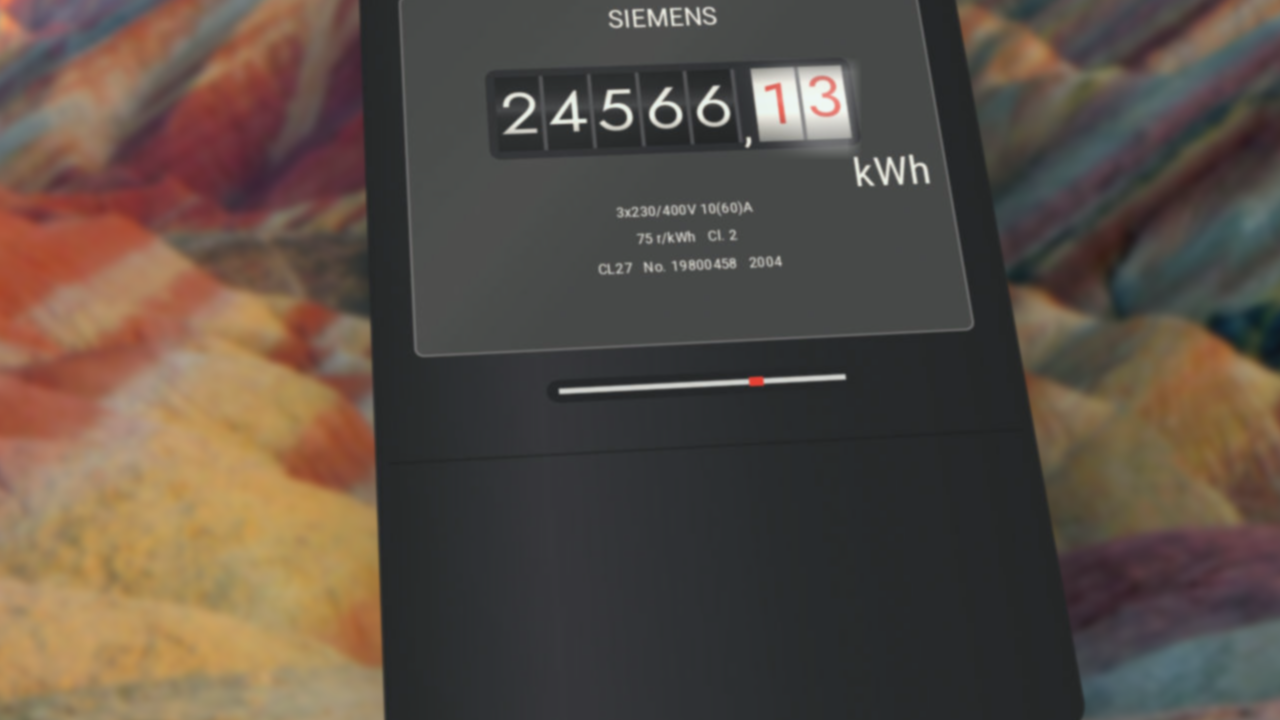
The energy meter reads 24566.13; kWh
